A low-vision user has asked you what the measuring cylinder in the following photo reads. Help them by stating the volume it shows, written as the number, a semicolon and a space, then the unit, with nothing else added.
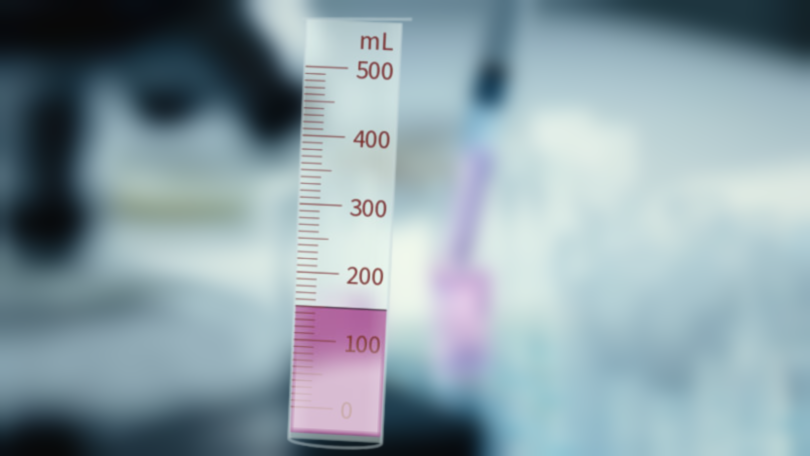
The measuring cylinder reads 150; mL
